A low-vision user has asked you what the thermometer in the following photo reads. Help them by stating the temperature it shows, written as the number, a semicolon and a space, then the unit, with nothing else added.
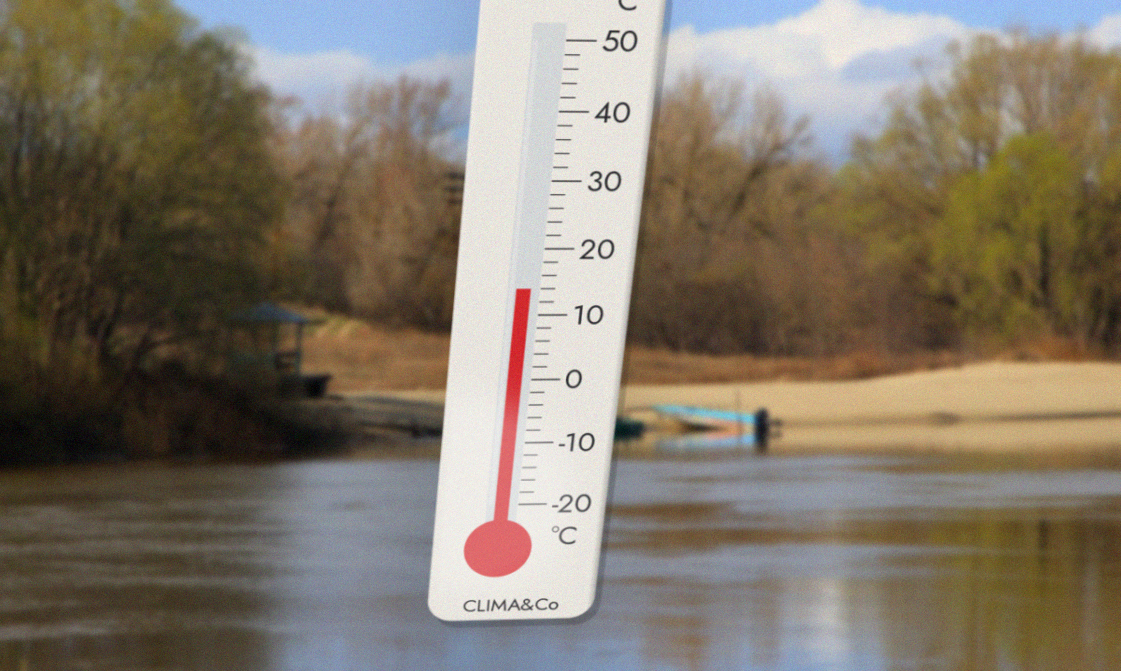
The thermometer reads 14; °C
